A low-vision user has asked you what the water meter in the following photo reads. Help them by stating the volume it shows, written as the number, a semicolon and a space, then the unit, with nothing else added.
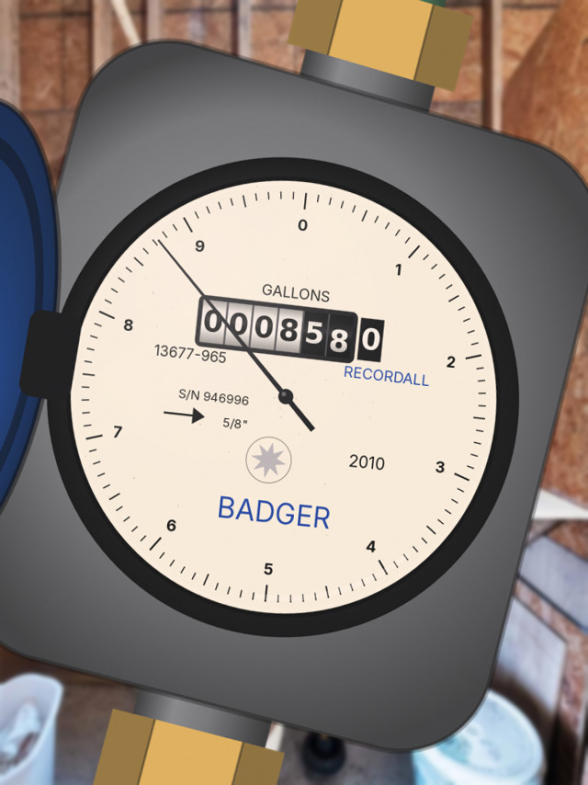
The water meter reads 8578.7; gal
